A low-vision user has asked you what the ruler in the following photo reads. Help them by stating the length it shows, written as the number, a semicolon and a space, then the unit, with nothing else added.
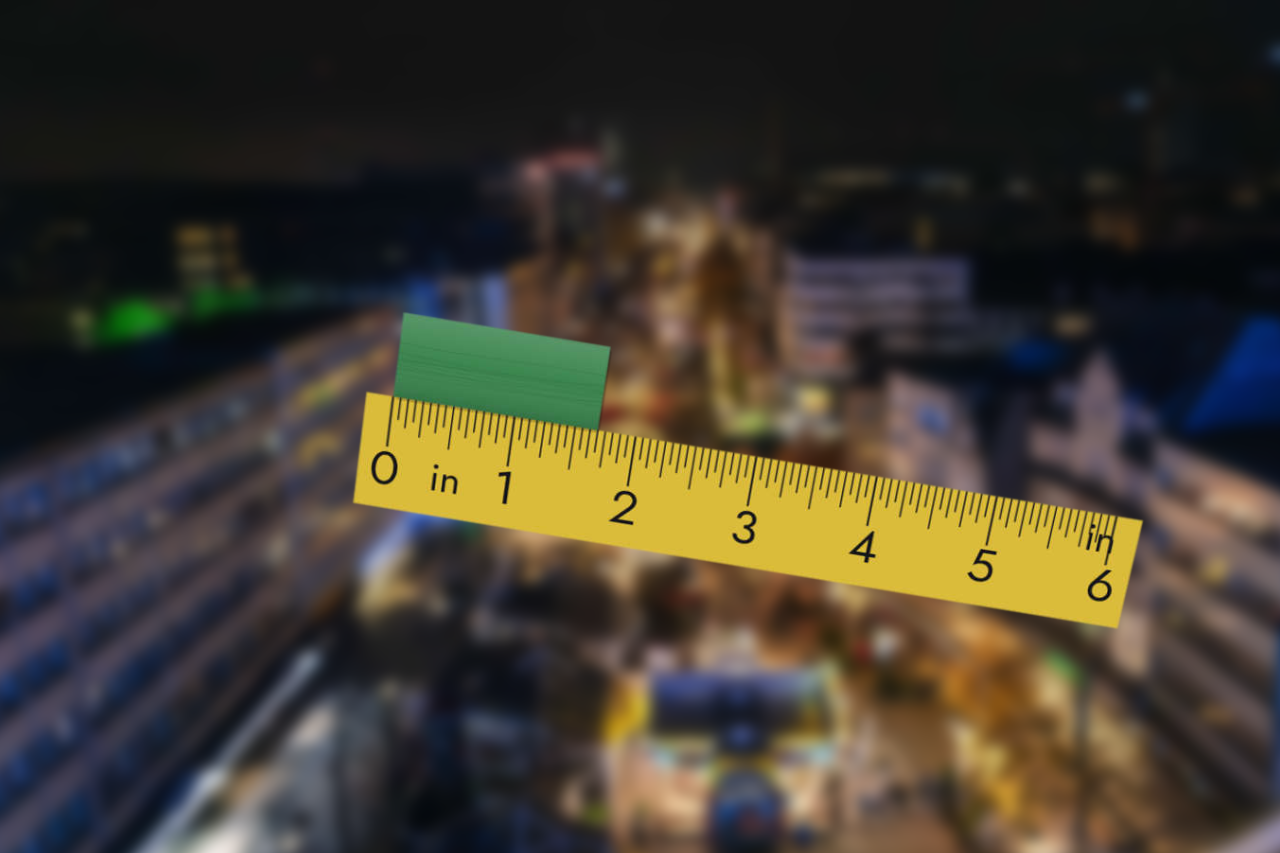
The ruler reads 1.6875; in
